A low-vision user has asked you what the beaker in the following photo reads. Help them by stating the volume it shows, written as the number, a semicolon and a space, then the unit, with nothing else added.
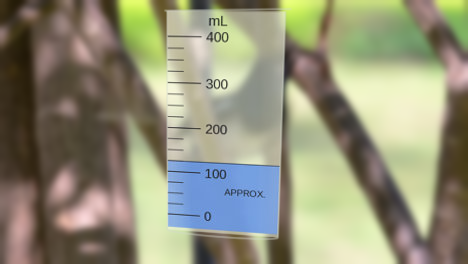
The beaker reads 125; mL
